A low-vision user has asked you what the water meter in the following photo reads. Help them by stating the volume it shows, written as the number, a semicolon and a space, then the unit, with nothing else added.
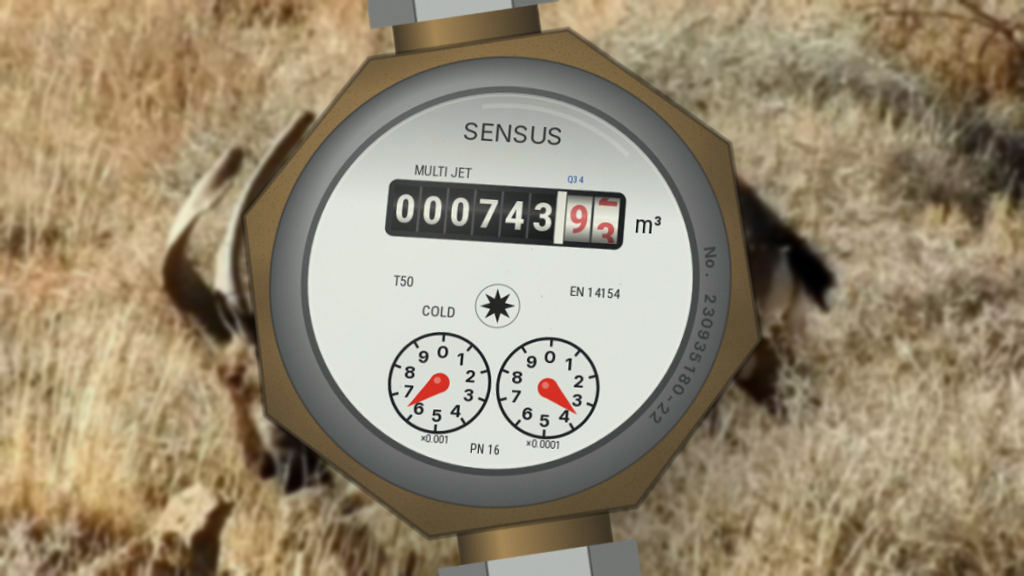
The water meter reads 743.9263; m³
